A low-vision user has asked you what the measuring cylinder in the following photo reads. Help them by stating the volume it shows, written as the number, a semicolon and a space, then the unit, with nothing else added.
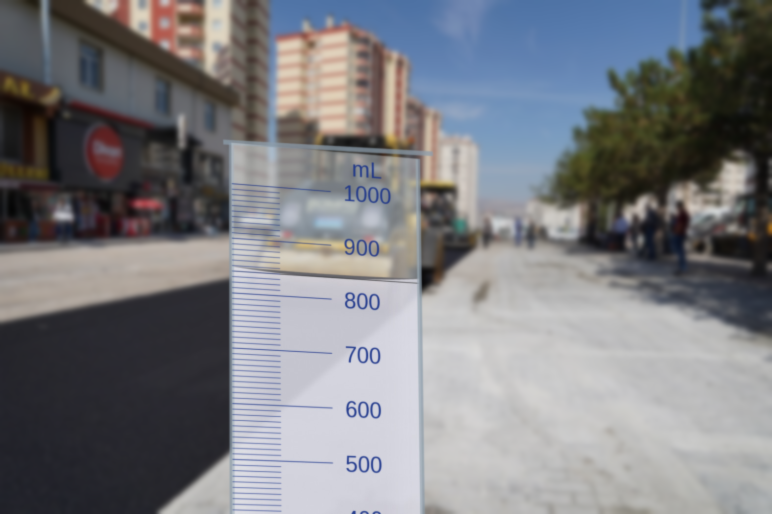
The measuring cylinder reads 840; mL
